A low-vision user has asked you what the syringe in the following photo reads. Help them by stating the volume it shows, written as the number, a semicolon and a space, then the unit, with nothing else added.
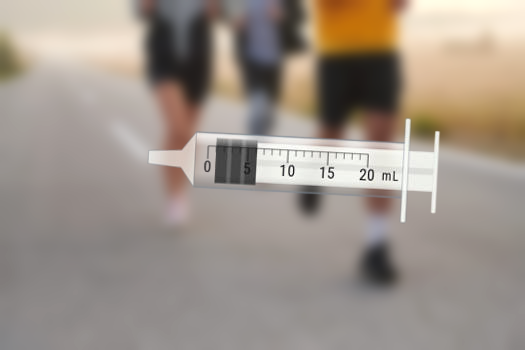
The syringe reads 1; mL
